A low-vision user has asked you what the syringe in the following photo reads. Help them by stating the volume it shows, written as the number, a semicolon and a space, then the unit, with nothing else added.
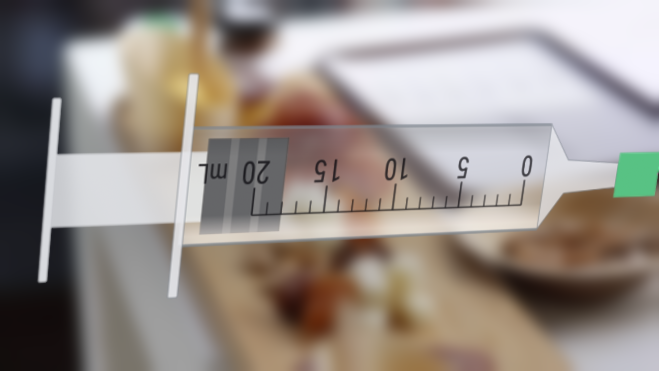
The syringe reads 18; mL
